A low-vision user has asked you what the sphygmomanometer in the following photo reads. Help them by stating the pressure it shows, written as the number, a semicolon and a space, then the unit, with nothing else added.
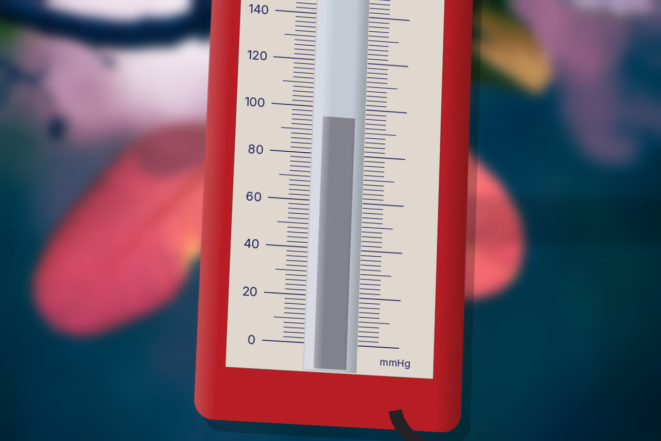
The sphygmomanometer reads 96; mmHg
